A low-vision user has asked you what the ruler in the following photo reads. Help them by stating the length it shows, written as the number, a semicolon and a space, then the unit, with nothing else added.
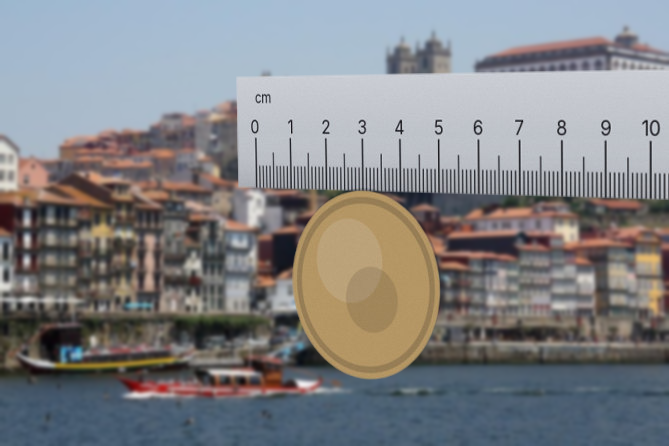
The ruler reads 4; cm
